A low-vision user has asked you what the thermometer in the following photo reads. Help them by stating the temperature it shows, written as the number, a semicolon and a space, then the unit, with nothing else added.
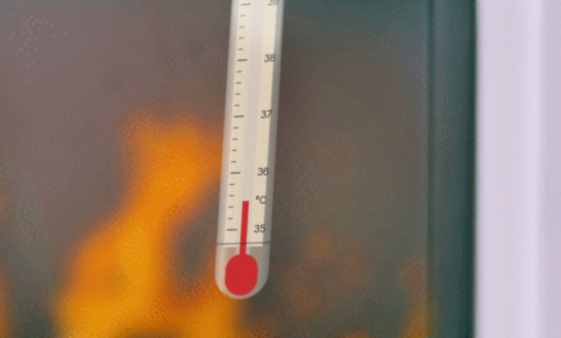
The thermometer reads 35.5; °C
